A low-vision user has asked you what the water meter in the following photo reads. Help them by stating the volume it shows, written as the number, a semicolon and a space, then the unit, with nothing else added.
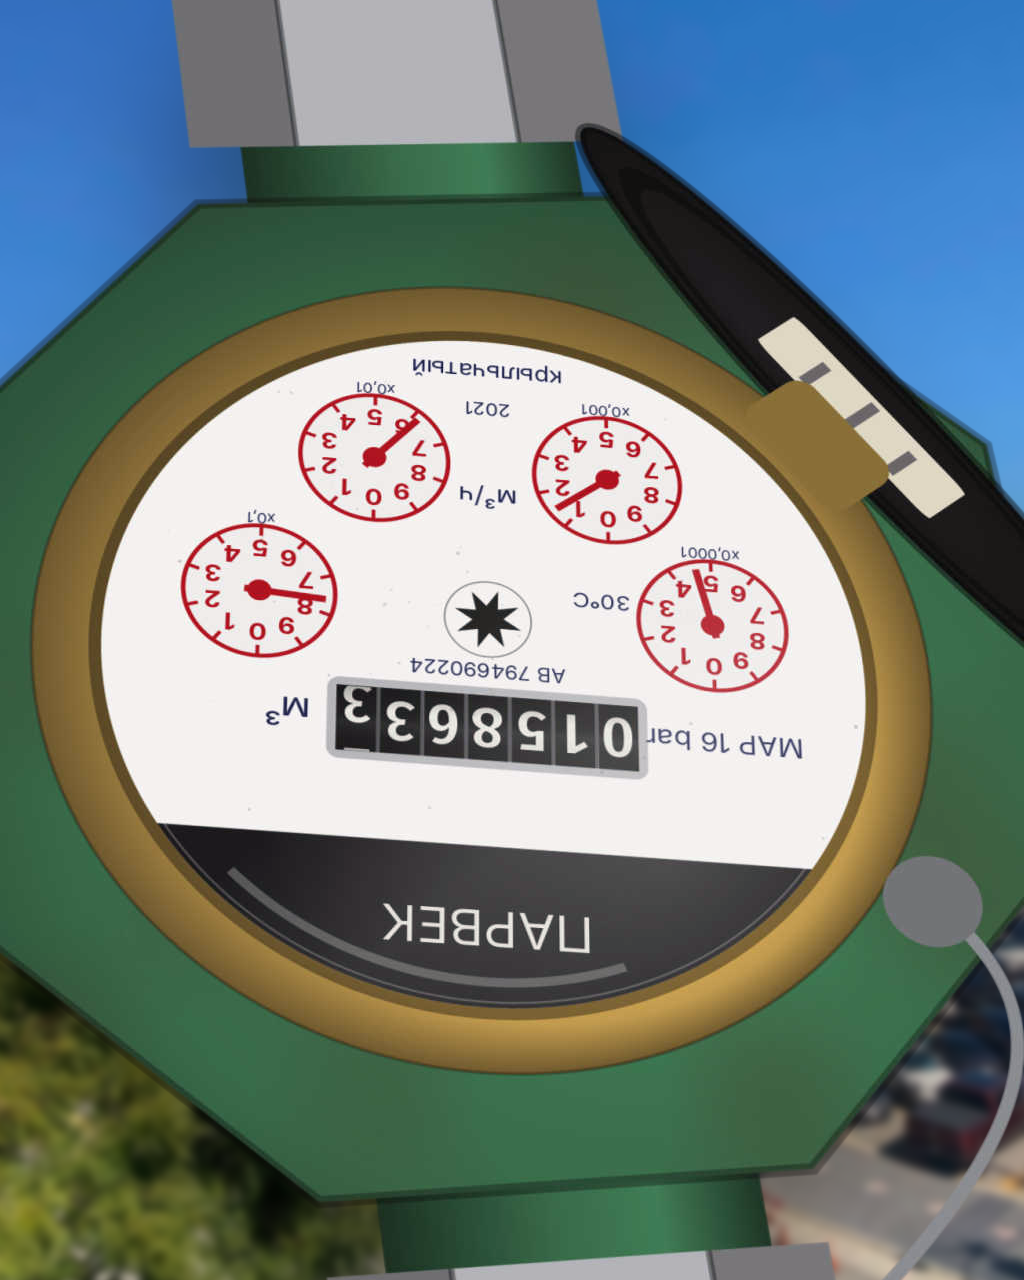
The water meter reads 158632.7614; m³
